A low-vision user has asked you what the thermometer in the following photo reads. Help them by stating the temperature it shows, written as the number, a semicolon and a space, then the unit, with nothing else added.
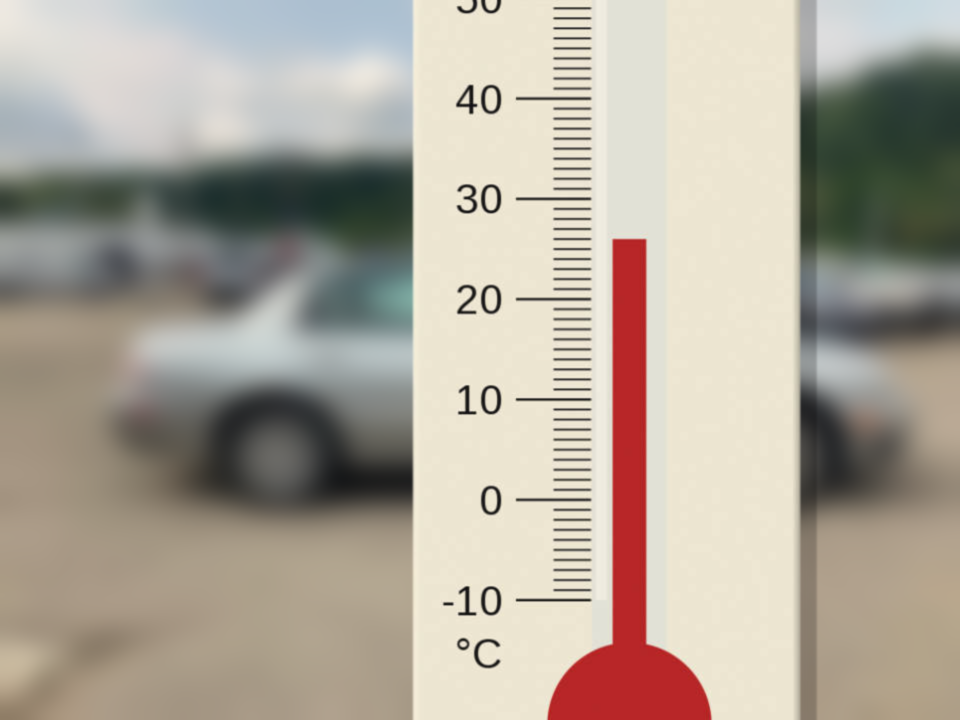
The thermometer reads 26; °C
